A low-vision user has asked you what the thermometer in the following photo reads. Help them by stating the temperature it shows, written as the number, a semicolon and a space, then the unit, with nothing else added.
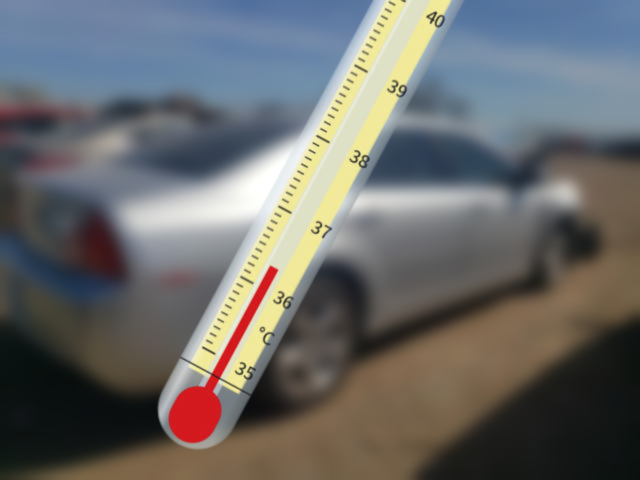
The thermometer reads 36.3; °C
